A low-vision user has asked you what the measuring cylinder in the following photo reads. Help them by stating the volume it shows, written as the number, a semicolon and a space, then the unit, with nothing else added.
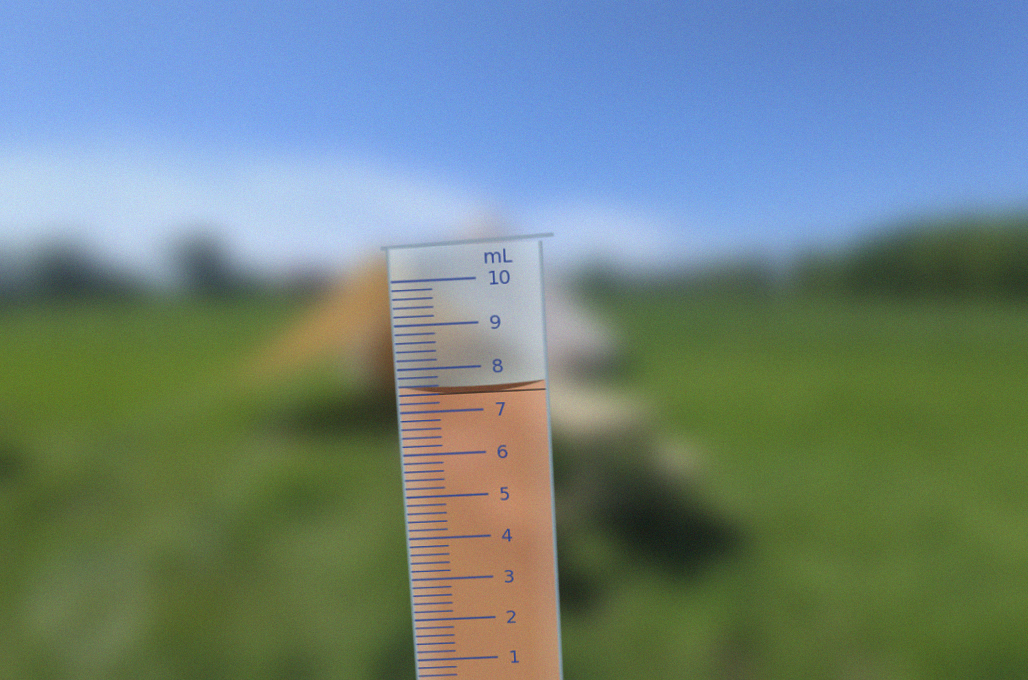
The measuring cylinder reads 7.4; mL
